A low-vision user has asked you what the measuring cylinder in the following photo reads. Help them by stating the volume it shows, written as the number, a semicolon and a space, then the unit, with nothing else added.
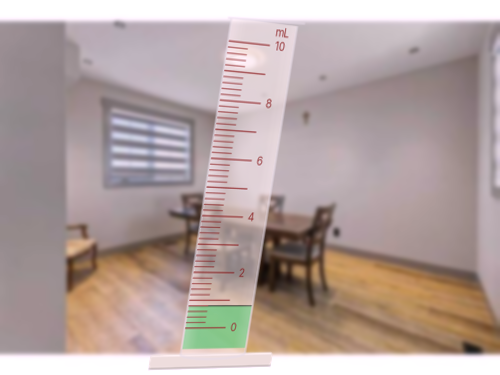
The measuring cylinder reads 0.8; mL
